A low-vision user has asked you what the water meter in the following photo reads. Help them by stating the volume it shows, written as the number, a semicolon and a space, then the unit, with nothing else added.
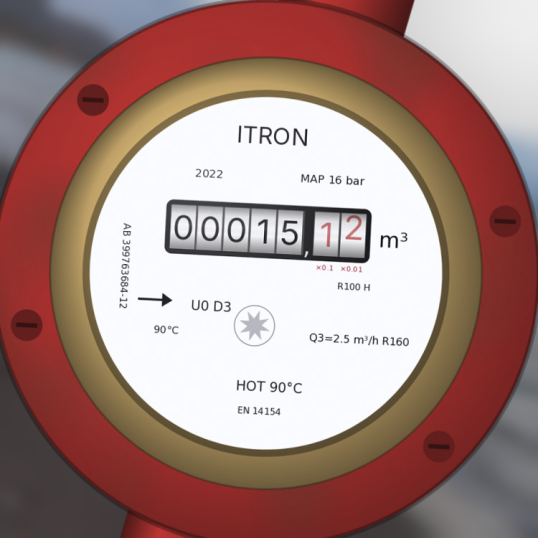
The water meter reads 15.12; m³
